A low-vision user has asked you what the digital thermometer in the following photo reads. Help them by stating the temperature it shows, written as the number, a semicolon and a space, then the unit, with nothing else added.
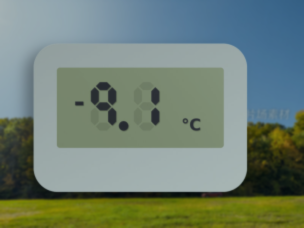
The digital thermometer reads -9.1; °C
